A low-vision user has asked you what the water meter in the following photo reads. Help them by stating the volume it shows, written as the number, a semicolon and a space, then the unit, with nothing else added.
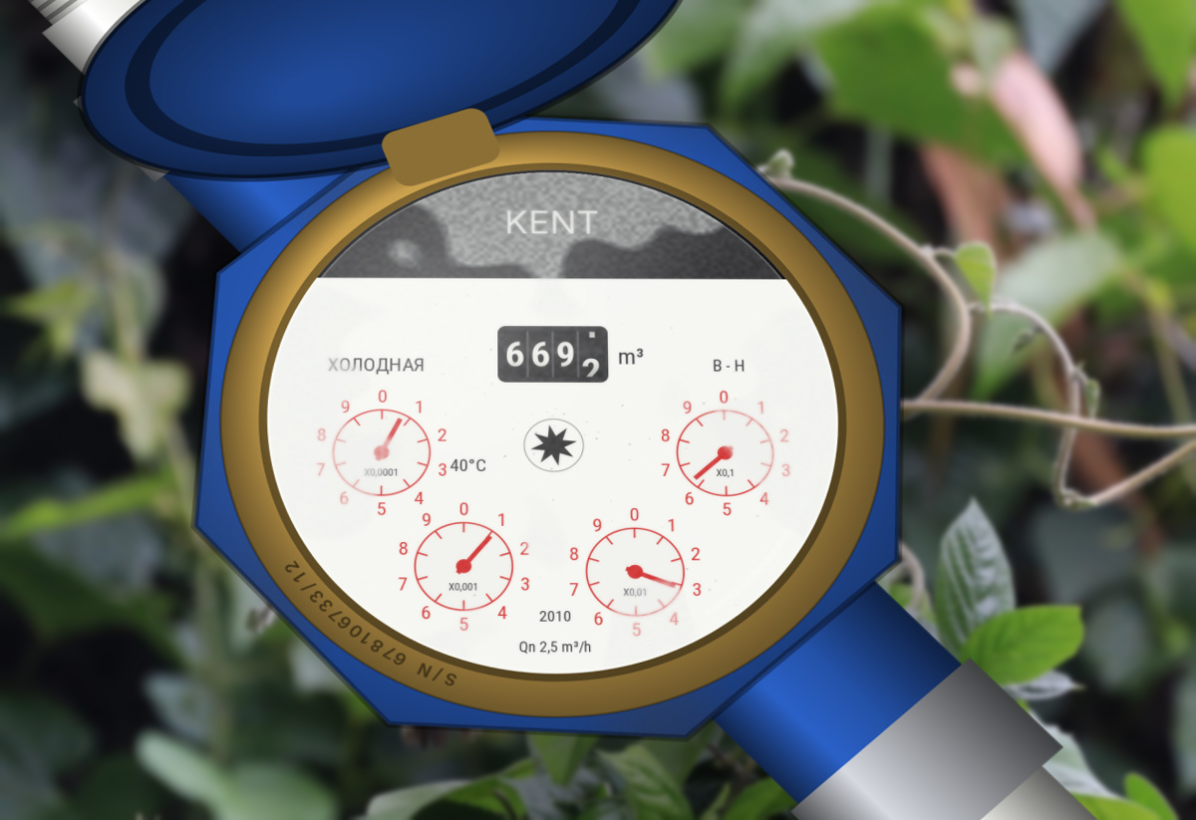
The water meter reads 6691.6310; m³
